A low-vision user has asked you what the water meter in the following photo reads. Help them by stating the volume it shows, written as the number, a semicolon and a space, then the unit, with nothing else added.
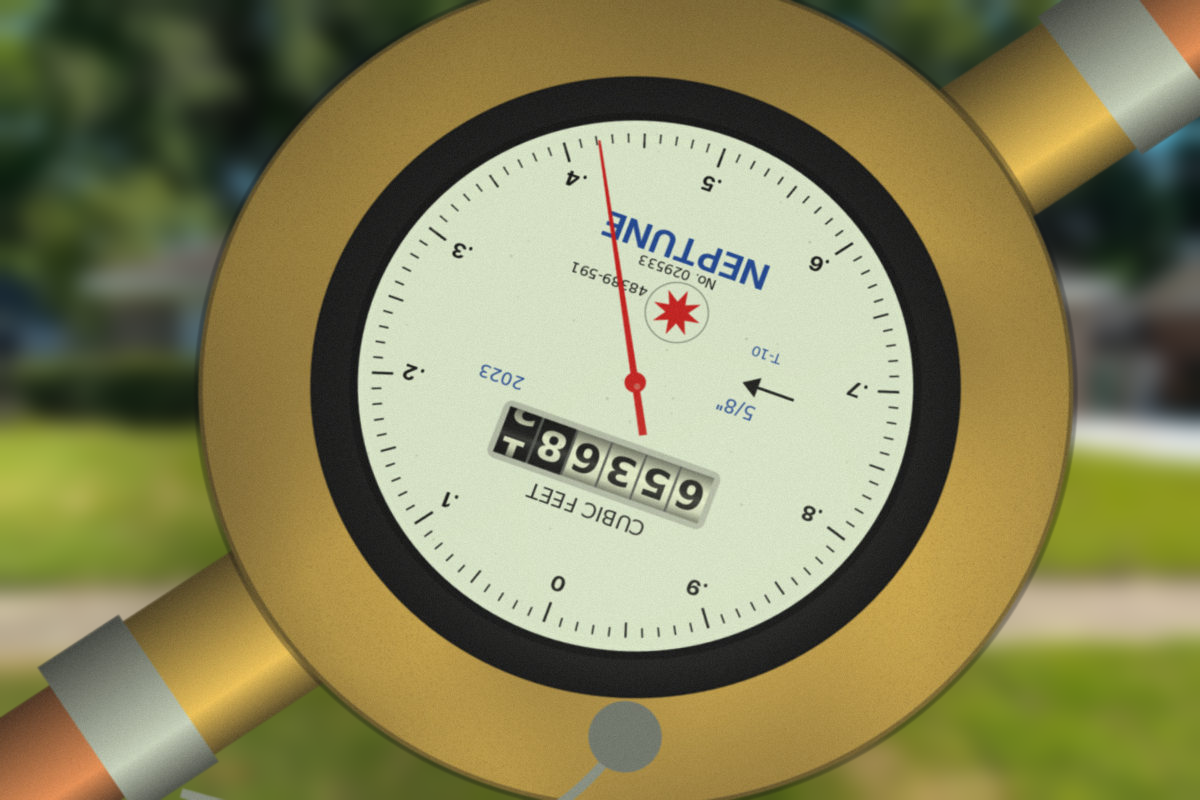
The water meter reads 653681.42; ft³
